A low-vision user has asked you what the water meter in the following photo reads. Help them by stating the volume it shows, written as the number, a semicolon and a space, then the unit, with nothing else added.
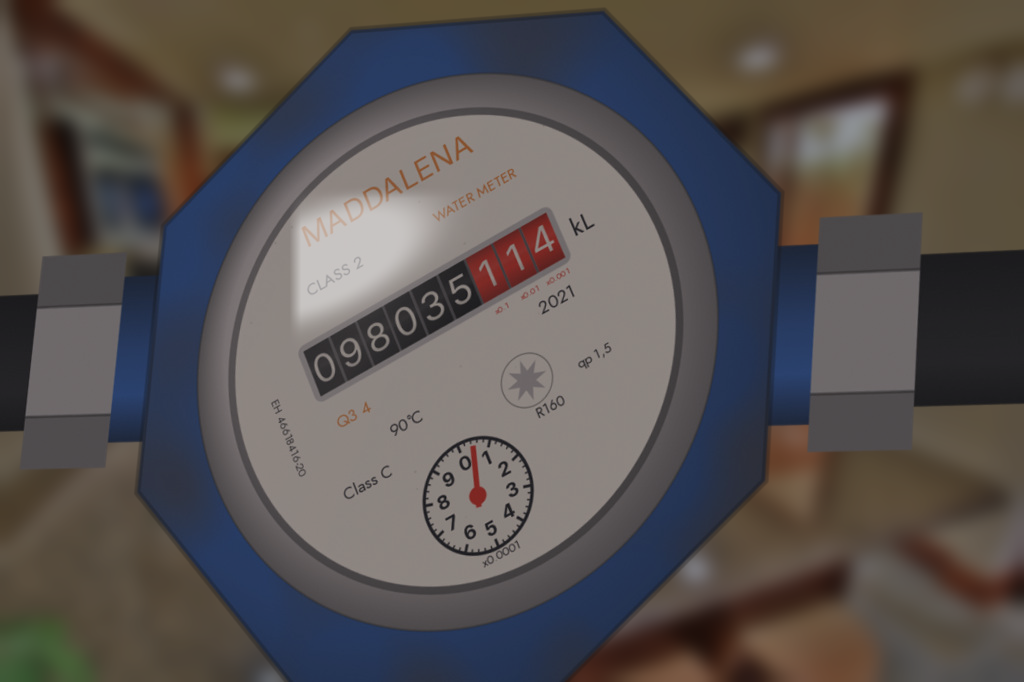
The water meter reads 98035.1140; kL
